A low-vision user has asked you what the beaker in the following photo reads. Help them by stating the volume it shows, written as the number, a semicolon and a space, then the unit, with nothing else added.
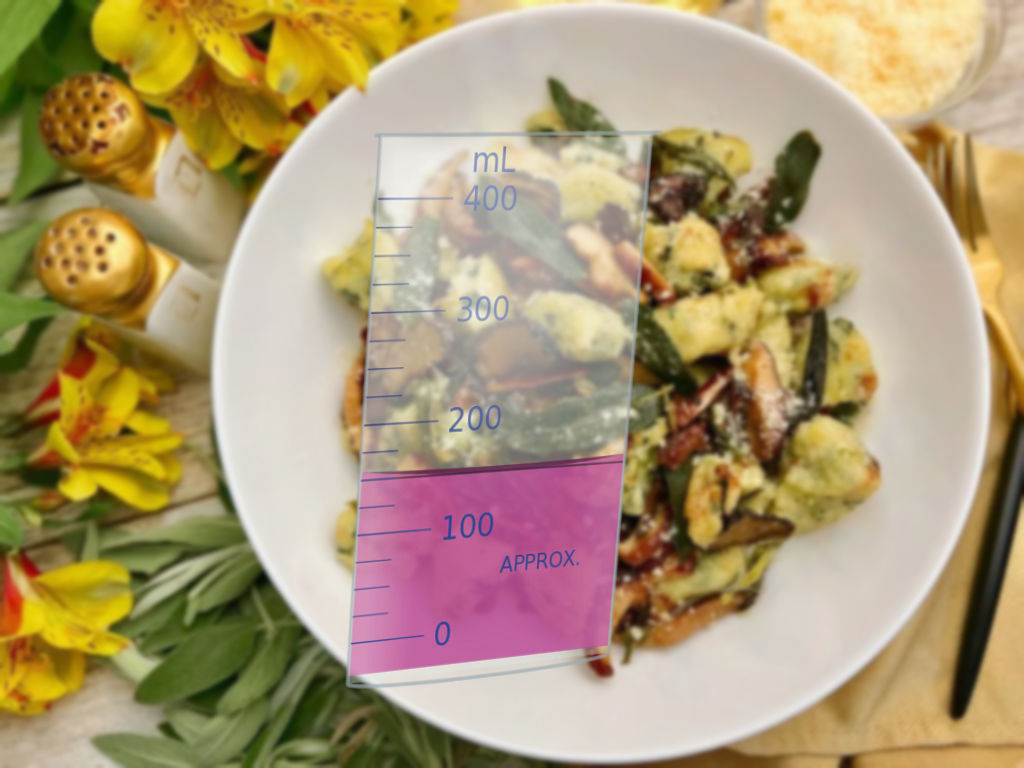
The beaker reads 150; mL
